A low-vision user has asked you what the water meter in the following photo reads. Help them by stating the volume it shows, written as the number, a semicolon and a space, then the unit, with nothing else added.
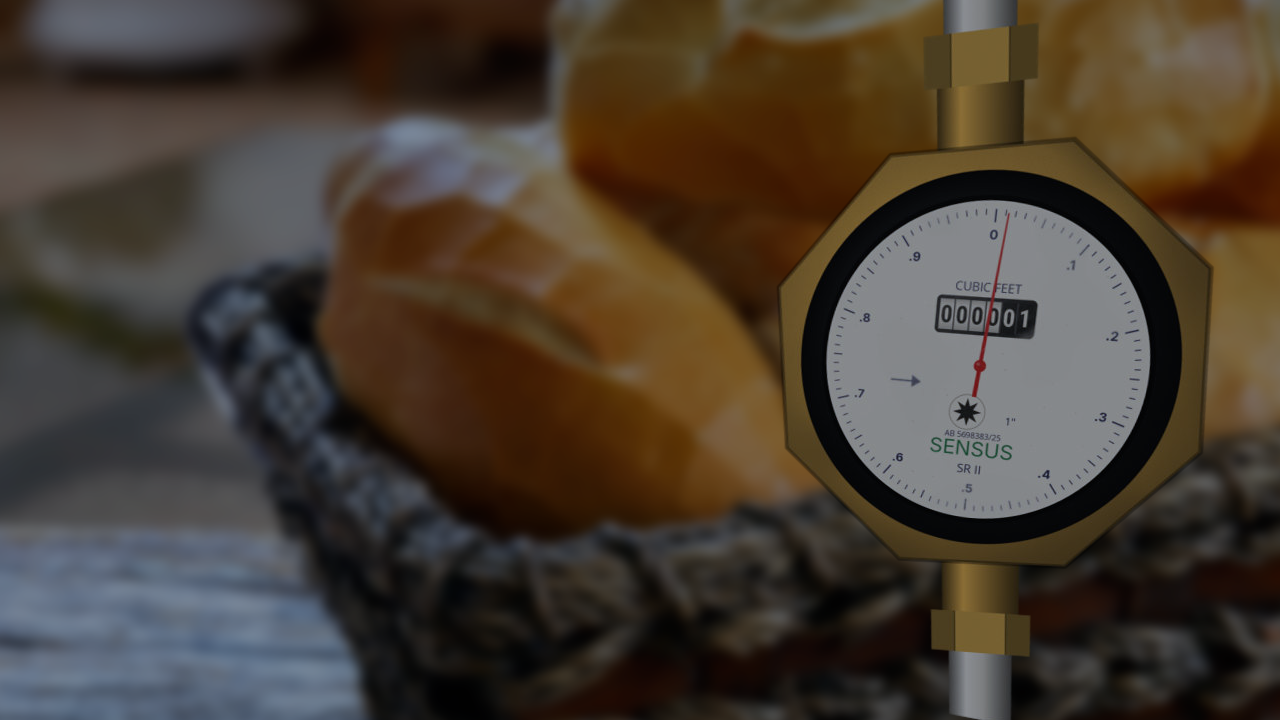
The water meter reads 1.01; ft³
